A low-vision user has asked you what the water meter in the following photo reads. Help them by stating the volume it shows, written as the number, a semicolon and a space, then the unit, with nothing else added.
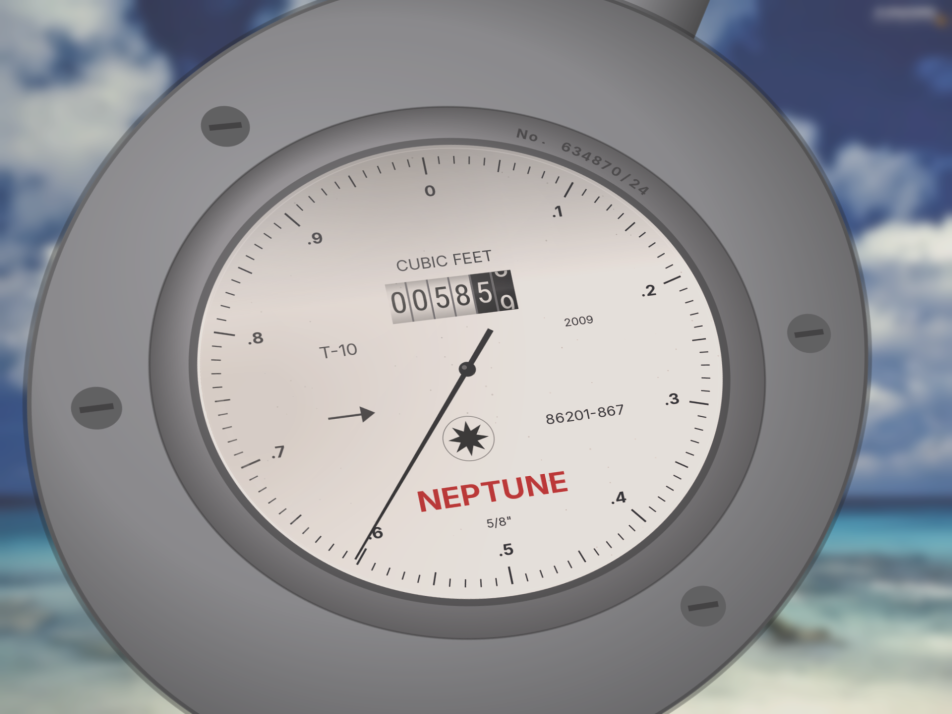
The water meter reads 5858.60; ft³
